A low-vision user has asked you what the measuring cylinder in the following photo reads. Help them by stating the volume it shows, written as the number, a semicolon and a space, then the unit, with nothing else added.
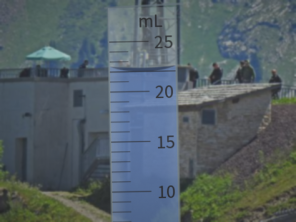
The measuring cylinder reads 22; mL
